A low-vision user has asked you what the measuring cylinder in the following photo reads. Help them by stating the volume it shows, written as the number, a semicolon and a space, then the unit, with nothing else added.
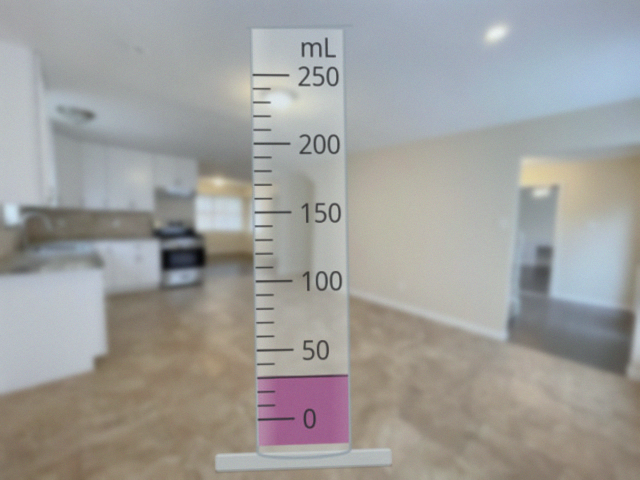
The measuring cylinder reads 30; mL
